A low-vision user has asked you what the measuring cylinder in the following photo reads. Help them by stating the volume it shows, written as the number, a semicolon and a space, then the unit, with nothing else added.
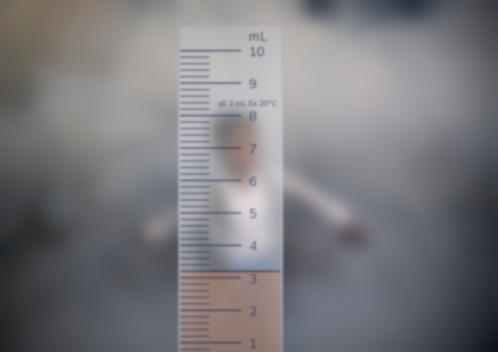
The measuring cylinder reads 3.2; mL
